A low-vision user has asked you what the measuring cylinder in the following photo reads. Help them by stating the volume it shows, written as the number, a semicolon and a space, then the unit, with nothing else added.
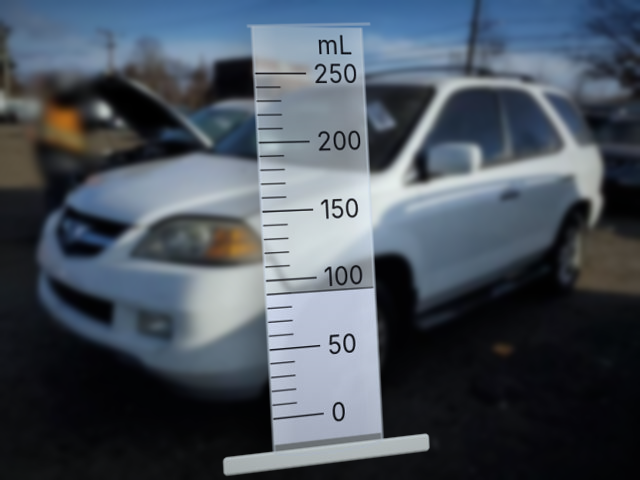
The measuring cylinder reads 90; mL
